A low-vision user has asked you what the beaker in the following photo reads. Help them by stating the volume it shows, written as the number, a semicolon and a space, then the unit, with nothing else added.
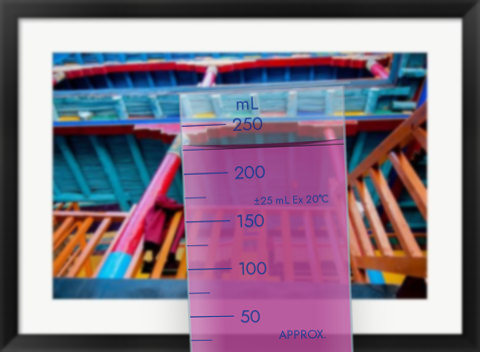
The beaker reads 225; mL
